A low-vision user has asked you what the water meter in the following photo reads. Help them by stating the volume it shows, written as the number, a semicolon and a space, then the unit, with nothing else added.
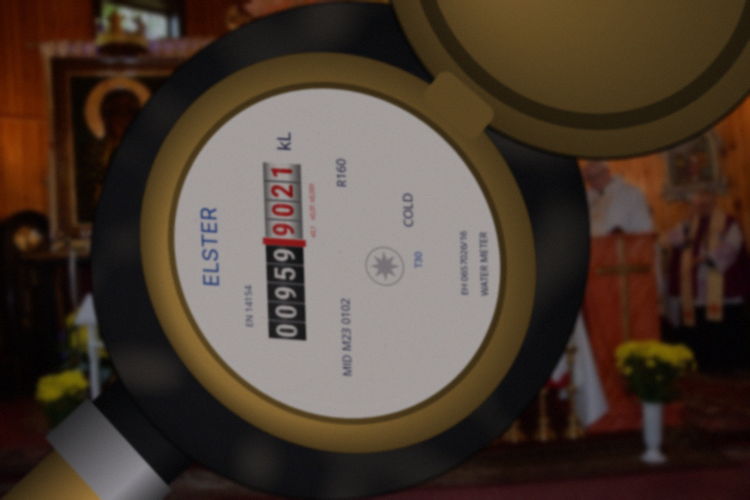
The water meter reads 959.9021; kL
